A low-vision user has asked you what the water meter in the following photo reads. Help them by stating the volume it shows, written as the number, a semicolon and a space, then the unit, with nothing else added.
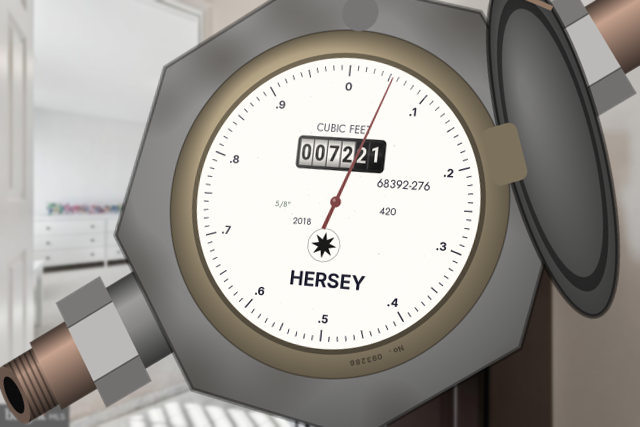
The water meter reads 7221.05; ft³
